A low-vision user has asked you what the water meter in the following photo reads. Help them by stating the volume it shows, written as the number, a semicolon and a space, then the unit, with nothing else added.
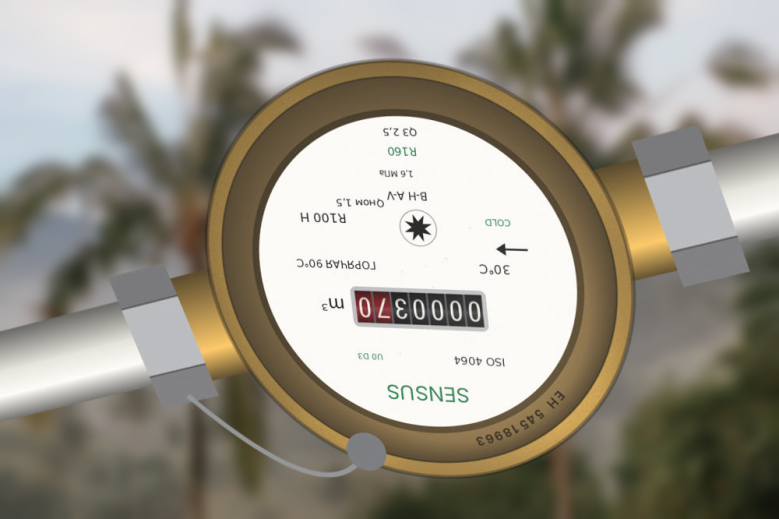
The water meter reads 3.70; m³
